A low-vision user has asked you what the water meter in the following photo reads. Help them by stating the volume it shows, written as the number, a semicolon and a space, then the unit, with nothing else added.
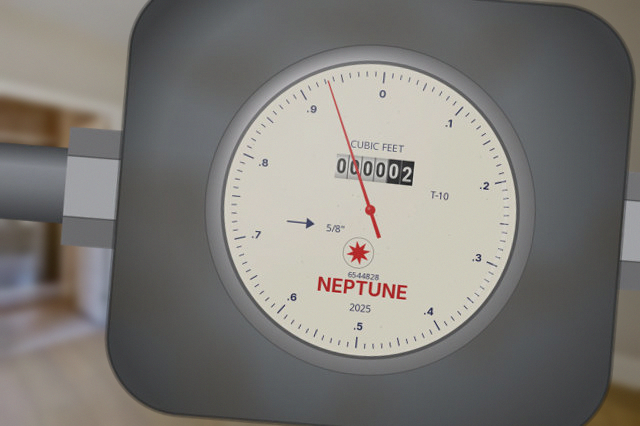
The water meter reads 1.93; ft³
